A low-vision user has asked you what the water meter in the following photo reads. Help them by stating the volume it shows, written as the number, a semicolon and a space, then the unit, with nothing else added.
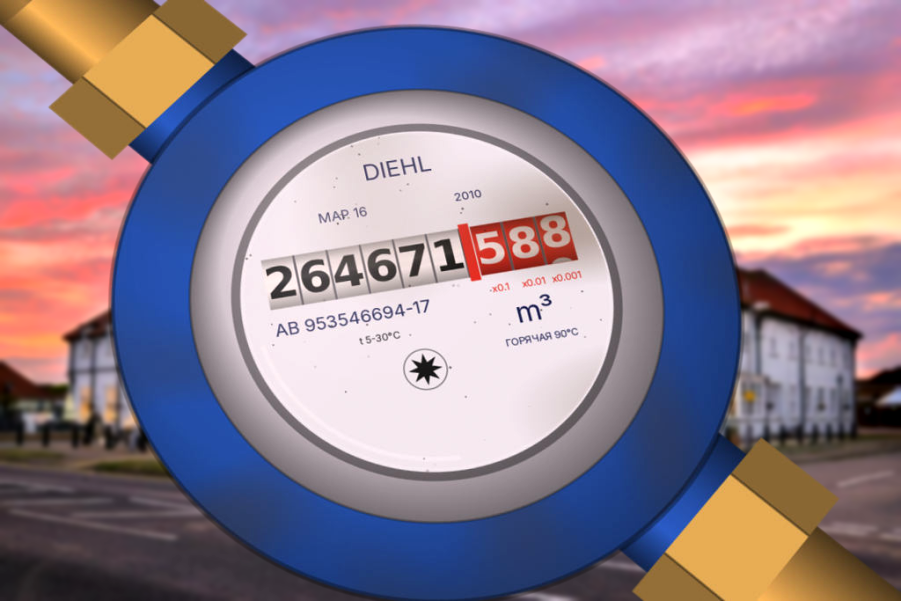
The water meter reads 264671.588; m³
